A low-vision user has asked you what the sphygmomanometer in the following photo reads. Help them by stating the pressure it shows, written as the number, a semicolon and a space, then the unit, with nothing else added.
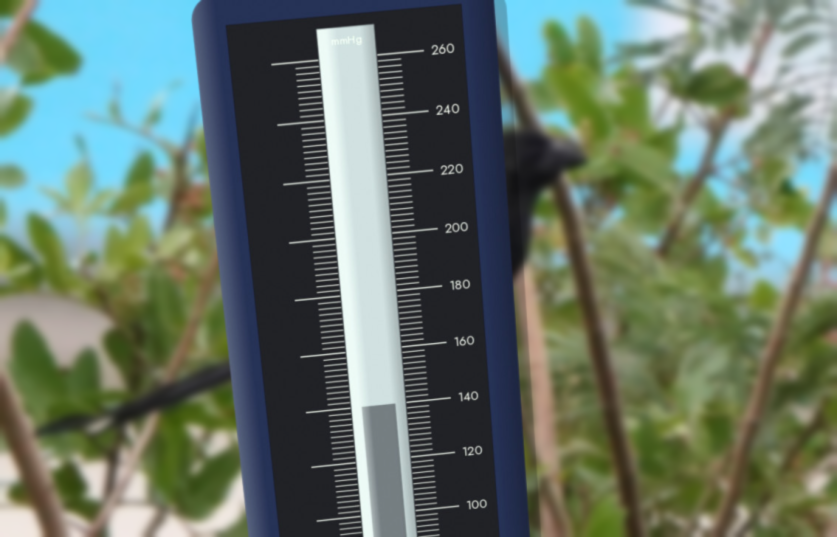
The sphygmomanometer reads 140; mmHg
